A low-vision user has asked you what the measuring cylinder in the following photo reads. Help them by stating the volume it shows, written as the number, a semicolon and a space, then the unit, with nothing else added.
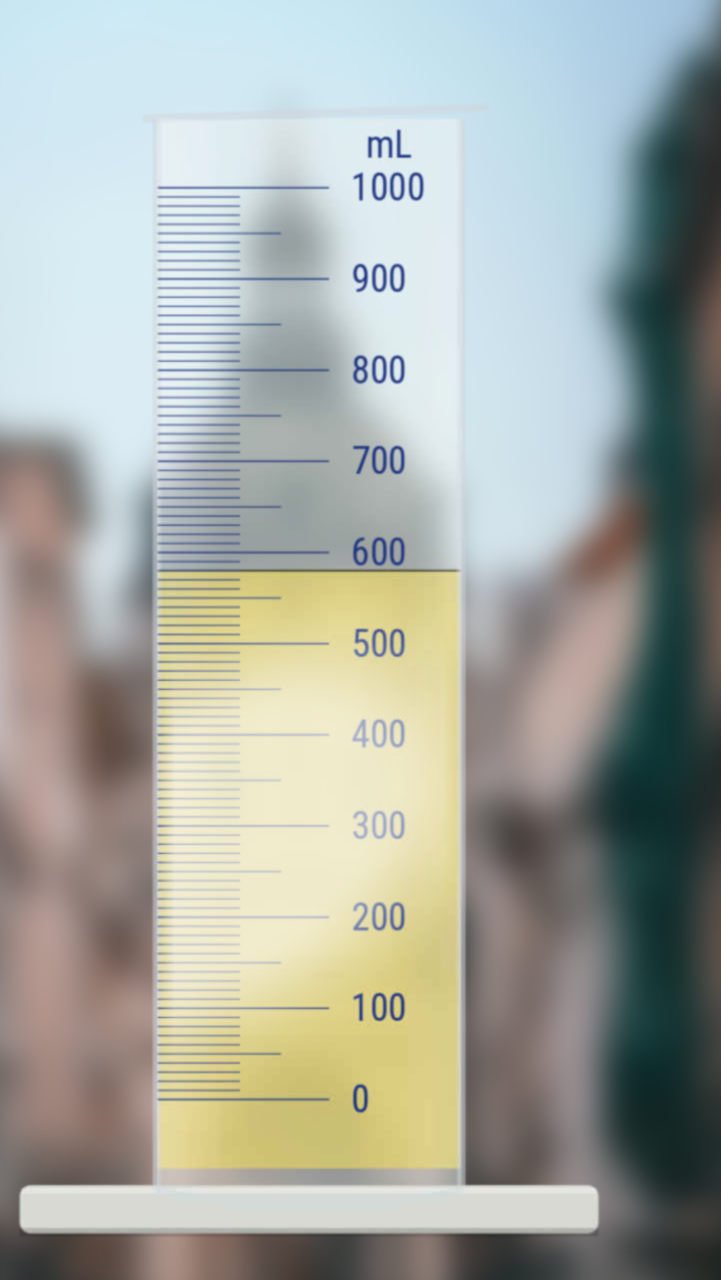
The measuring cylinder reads 580; mL
